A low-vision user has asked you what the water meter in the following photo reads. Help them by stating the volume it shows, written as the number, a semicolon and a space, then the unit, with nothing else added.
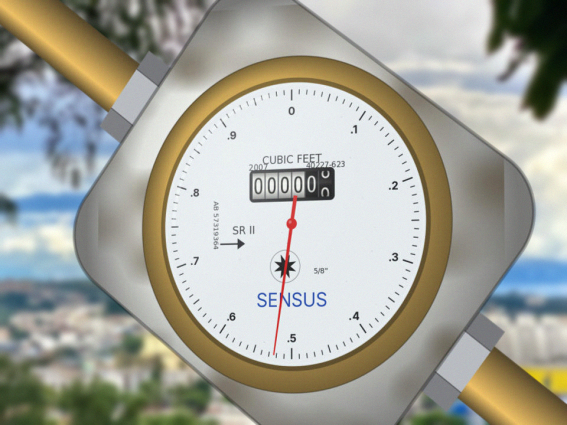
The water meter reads 8.52; ft³
